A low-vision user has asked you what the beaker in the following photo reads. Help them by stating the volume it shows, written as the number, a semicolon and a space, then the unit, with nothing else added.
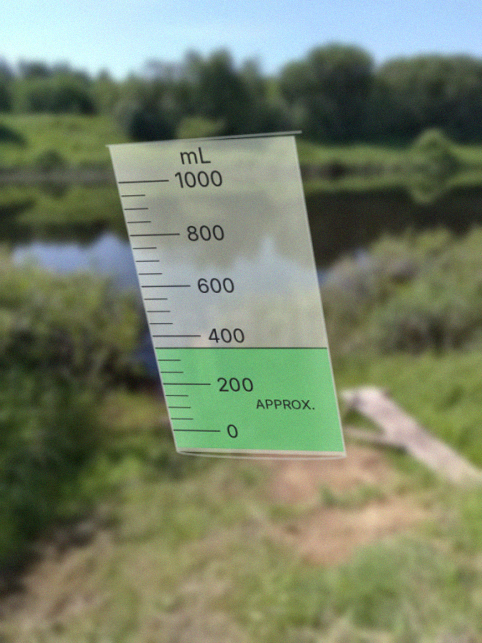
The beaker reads 350; mL
